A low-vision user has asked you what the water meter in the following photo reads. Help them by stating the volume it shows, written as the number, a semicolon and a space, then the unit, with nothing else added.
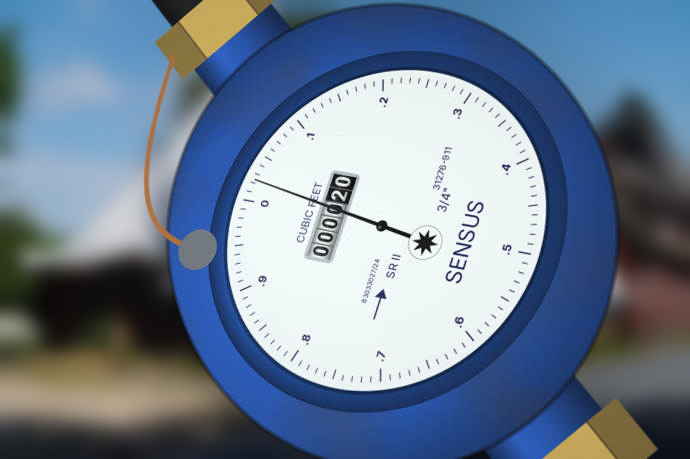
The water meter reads 20.02; ft³
